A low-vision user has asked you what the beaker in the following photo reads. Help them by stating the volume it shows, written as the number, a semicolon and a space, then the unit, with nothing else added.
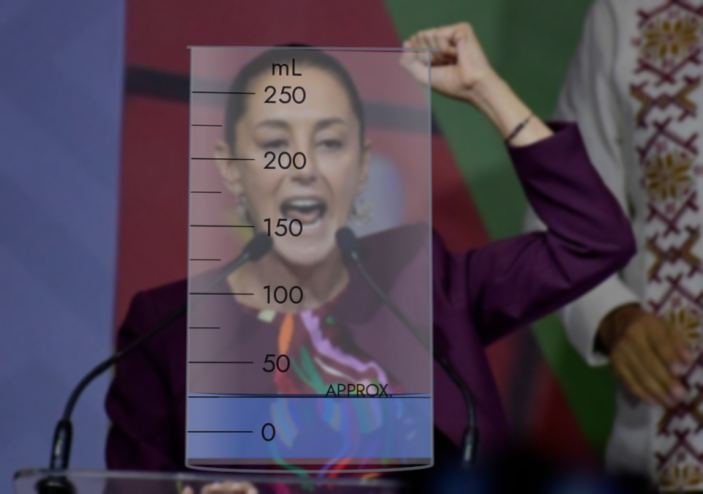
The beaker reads 25; mL
